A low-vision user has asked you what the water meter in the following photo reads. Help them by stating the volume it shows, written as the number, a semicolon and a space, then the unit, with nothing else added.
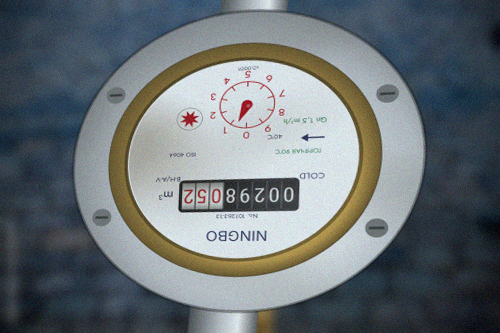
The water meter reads 298.0520; m³
